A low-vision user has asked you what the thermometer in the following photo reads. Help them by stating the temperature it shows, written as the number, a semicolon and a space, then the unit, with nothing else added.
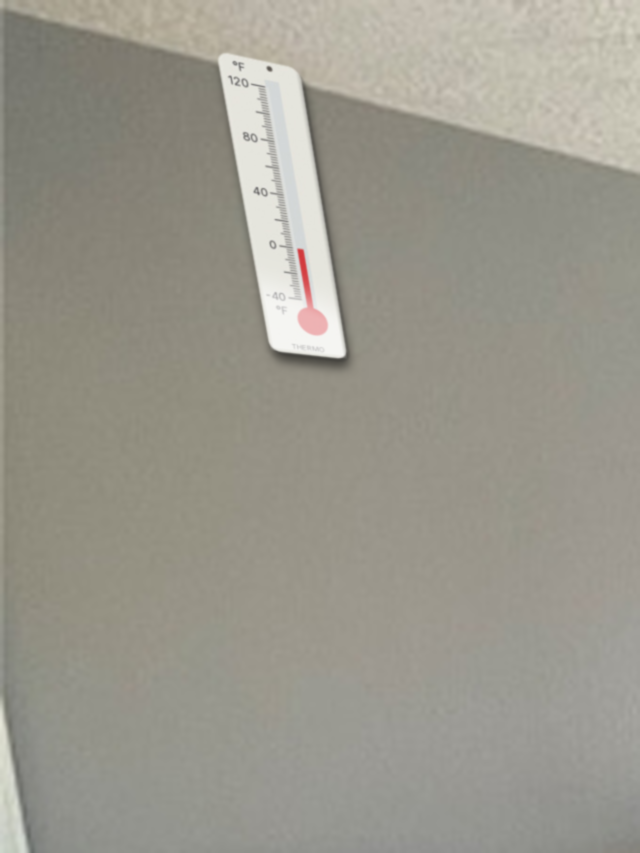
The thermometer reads 0; °F
